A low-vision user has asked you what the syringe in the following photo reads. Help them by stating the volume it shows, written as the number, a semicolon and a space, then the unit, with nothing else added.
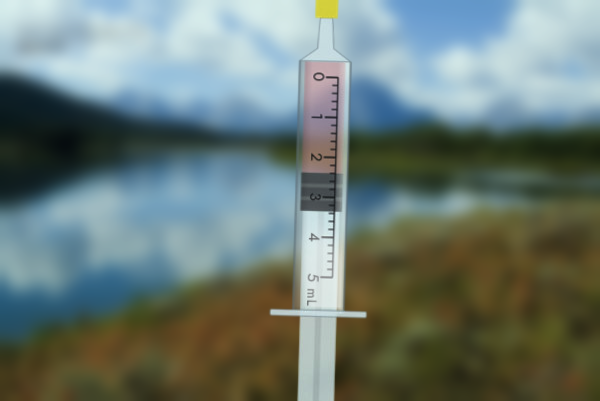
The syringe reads 2.4; mL
